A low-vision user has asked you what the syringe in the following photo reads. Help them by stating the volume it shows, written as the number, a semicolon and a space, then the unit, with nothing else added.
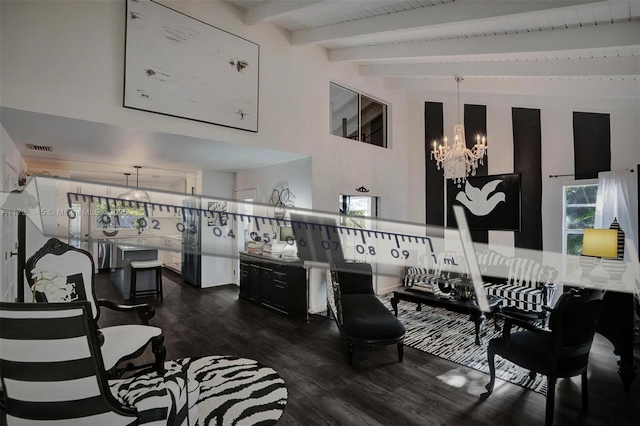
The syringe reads 0.6; mL
